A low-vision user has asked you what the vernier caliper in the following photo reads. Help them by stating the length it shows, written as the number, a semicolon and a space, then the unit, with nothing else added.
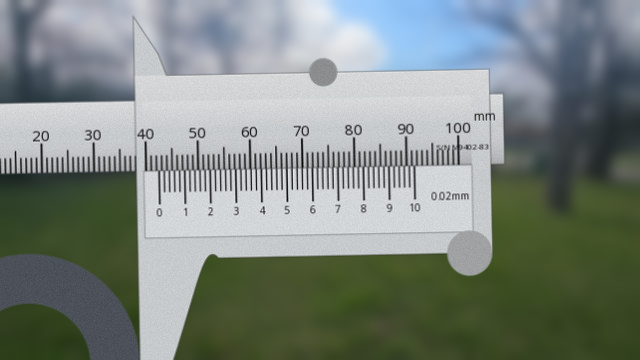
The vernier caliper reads 42.5; mm
